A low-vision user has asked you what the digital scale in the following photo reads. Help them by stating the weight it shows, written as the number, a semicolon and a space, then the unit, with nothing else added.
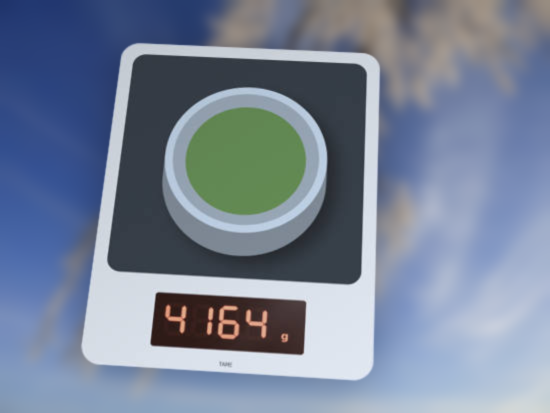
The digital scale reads 4164; g
